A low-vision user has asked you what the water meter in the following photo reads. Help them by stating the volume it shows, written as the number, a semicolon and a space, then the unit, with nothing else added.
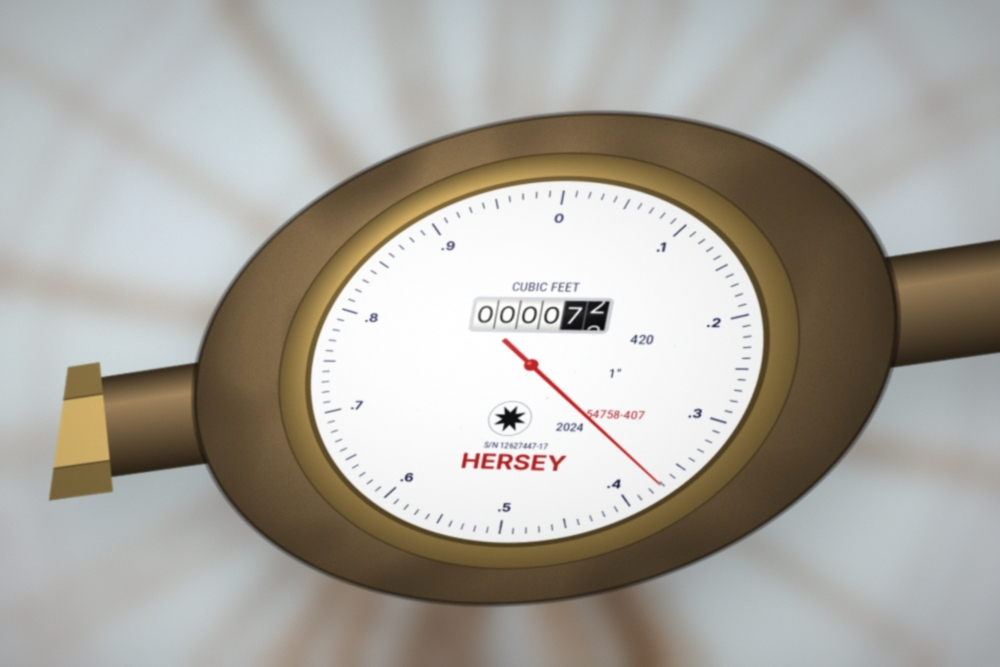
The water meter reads 72.37; ft³
